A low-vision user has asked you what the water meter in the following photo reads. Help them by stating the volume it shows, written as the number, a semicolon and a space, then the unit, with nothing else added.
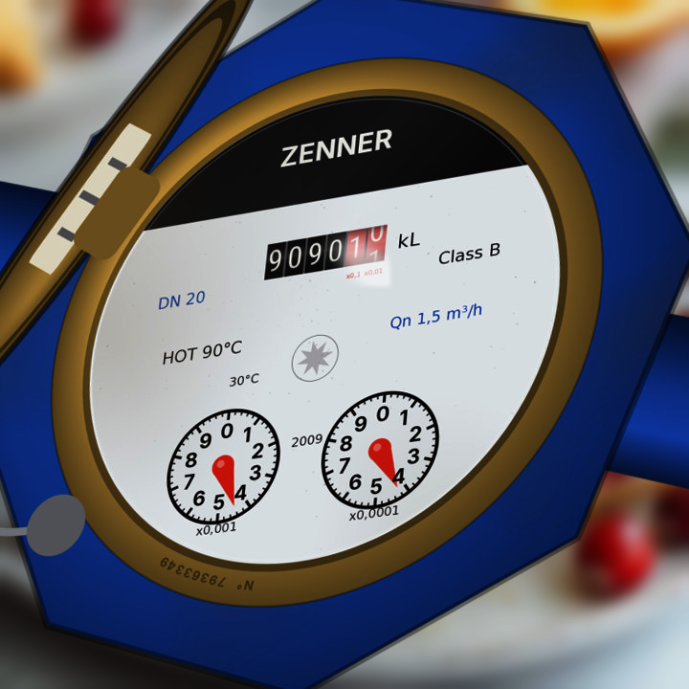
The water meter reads 9090.1044; kL
